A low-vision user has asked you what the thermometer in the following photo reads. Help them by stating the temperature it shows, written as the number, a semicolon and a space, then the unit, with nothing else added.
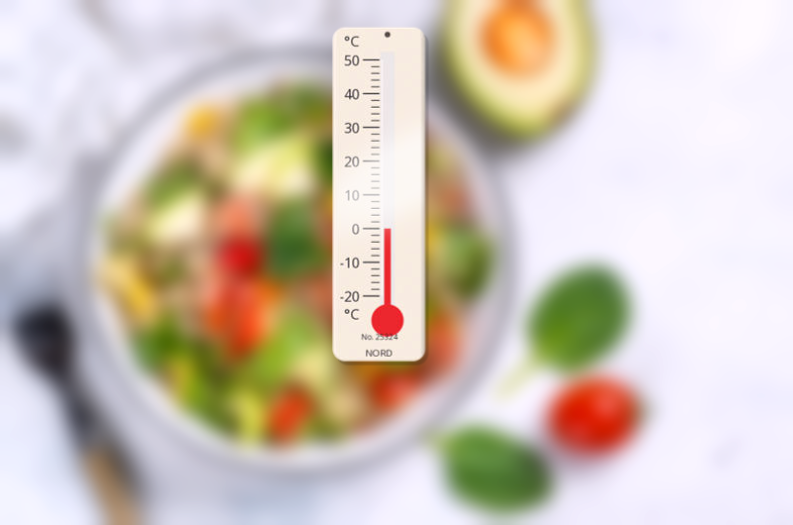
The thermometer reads 0; °C
